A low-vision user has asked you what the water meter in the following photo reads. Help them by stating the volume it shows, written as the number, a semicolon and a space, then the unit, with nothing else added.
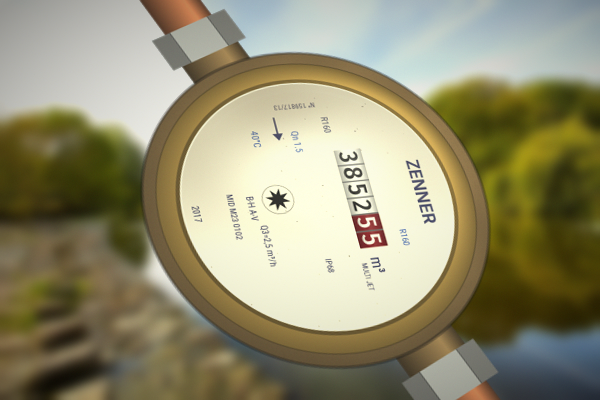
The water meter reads 3852.55; m³
